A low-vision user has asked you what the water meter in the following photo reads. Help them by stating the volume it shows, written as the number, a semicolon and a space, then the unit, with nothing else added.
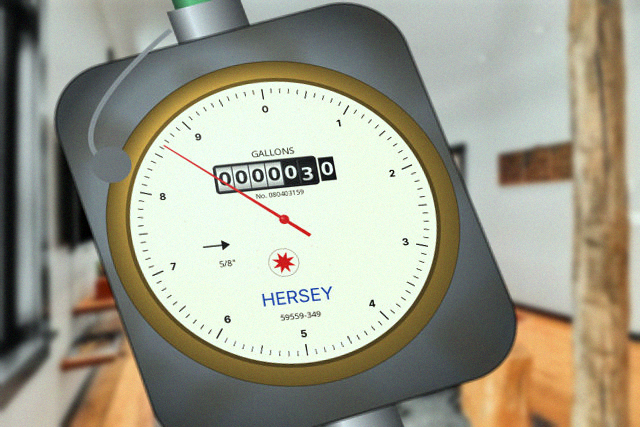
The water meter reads 28.6; gal
